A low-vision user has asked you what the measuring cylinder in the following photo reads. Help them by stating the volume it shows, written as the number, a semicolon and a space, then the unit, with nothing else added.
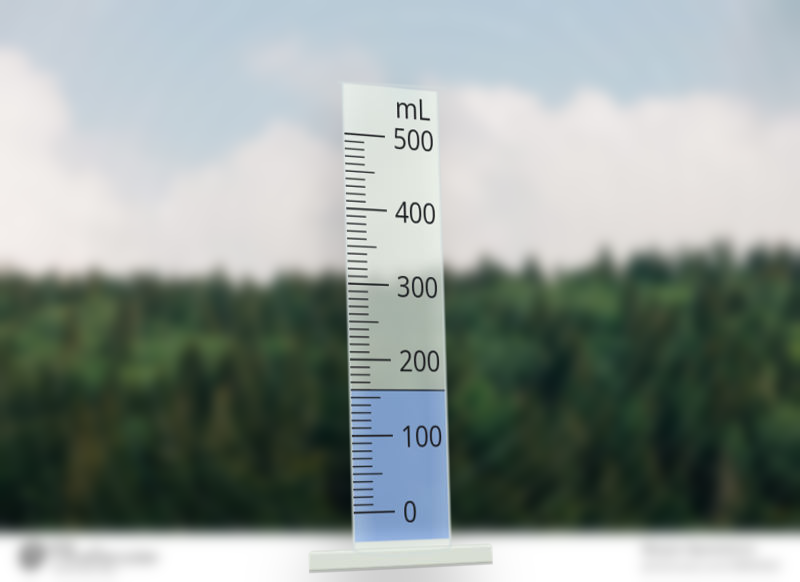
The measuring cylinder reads 160; mL
